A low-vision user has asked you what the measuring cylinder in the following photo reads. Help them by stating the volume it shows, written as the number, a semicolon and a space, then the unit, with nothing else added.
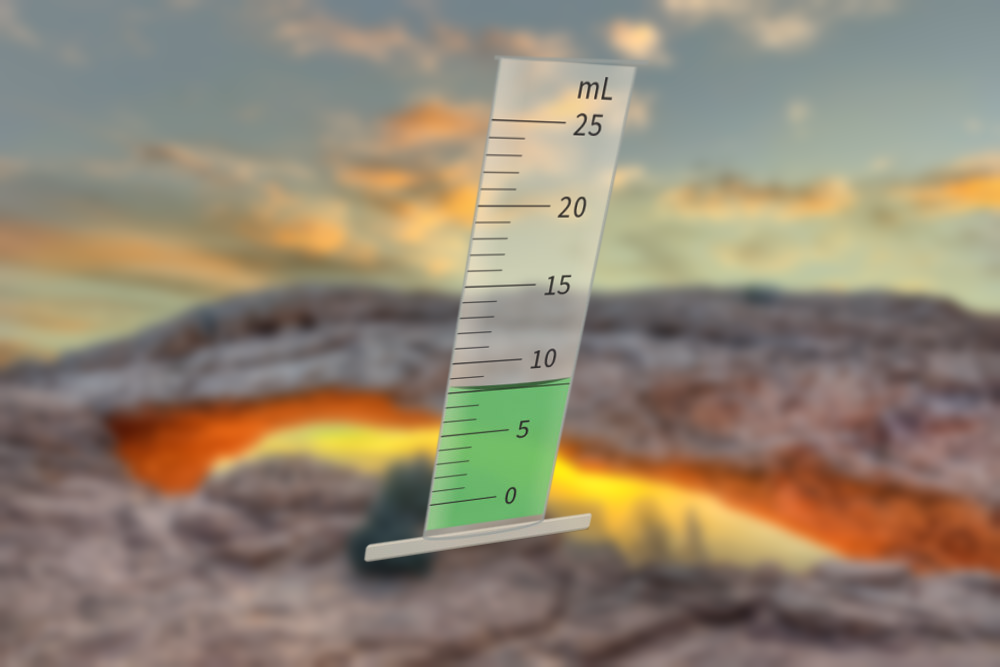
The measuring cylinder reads 8; mL
